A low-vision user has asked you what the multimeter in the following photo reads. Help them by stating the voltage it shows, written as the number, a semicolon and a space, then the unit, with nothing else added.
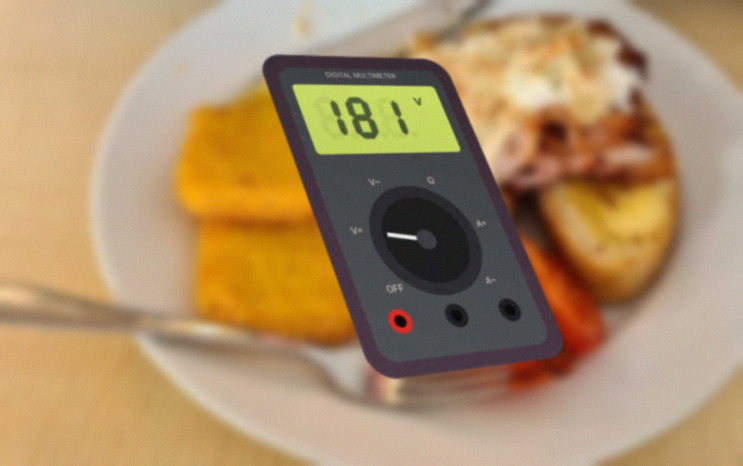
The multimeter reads 181; V
